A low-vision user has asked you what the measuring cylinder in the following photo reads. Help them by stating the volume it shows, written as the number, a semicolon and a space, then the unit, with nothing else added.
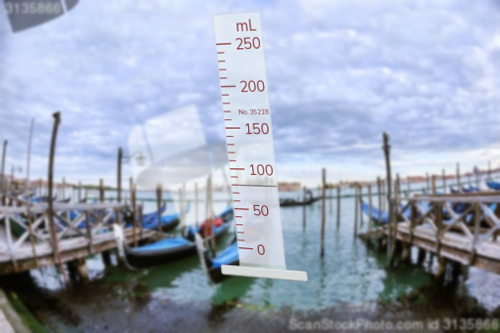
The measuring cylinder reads 80; mL
